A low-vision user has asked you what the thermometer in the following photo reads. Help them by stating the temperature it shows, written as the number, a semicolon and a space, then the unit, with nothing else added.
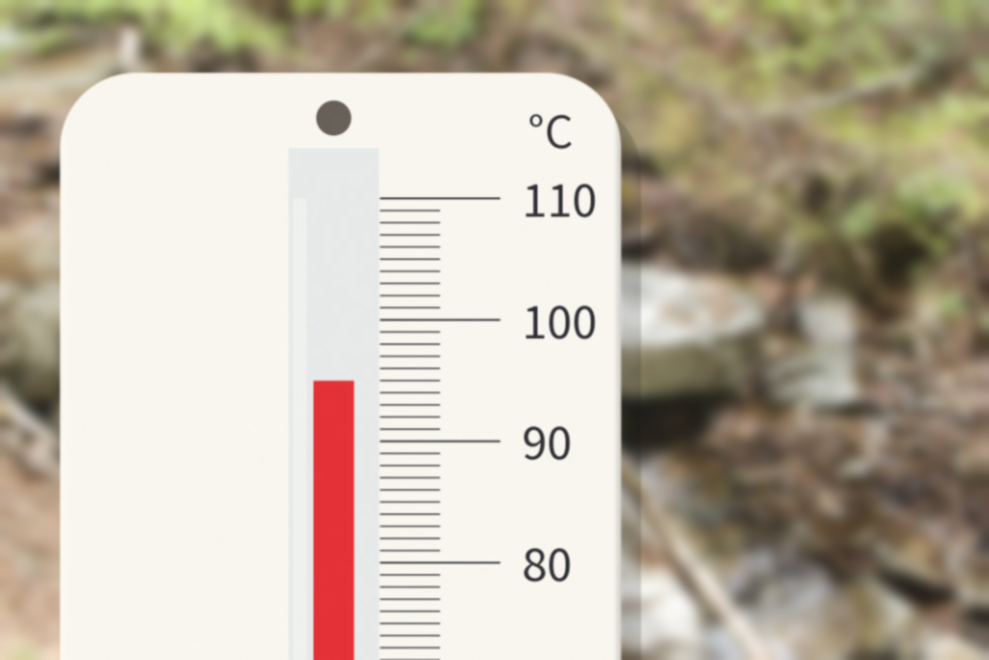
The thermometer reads 95; °C
